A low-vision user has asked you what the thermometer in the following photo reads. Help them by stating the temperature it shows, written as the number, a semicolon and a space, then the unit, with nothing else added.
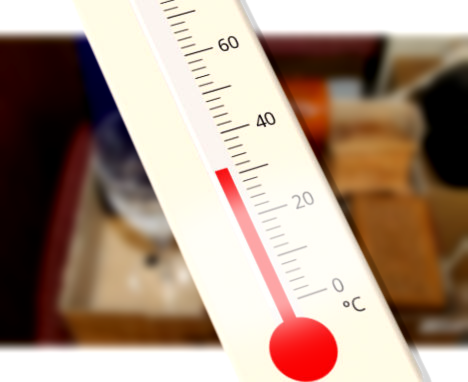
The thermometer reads 32; °C
